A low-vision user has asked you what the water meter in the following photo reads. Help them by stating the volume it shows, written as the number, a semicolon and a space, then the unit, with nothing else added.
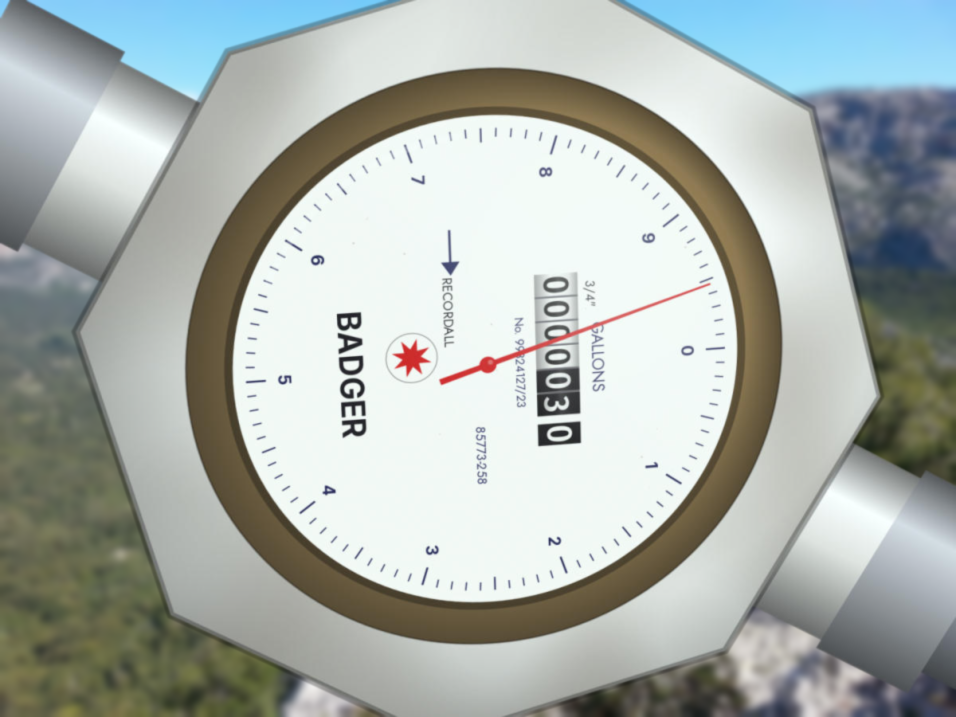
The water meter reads 29.5; gal
